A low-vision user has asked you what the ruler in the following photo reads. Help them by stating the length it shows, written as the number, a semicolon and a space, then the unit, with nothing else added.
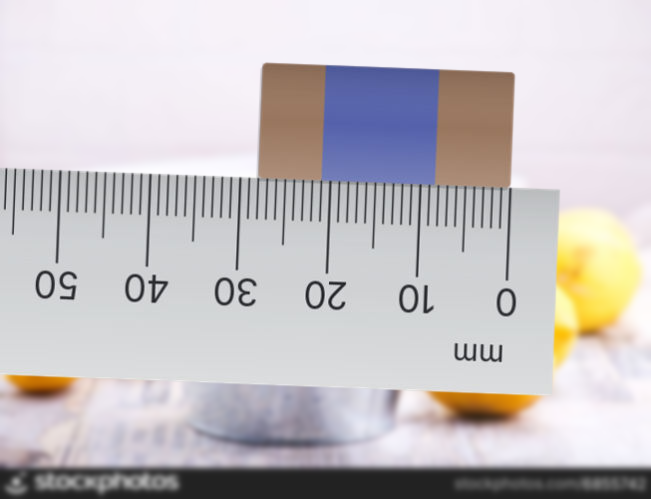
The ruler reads 28; mm
